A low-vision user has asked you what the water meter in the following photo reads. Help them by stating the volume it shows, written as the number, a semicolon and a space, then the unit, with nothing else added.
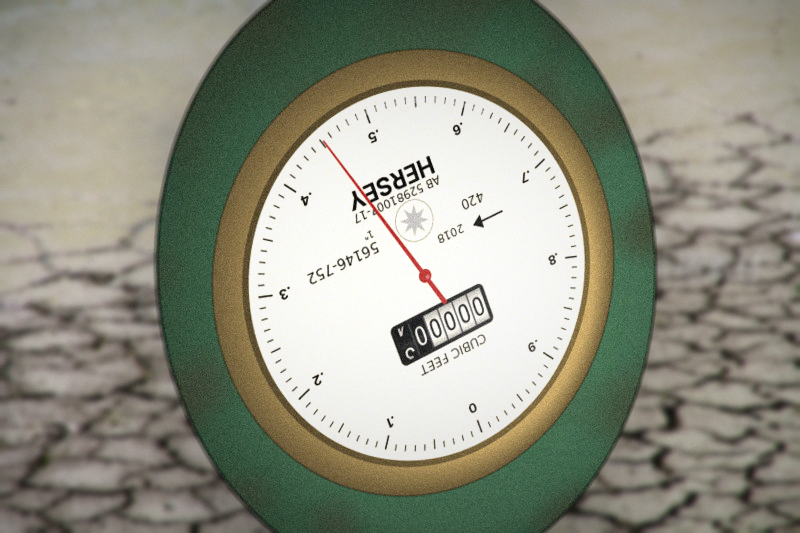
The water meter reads 3.45; ft³
